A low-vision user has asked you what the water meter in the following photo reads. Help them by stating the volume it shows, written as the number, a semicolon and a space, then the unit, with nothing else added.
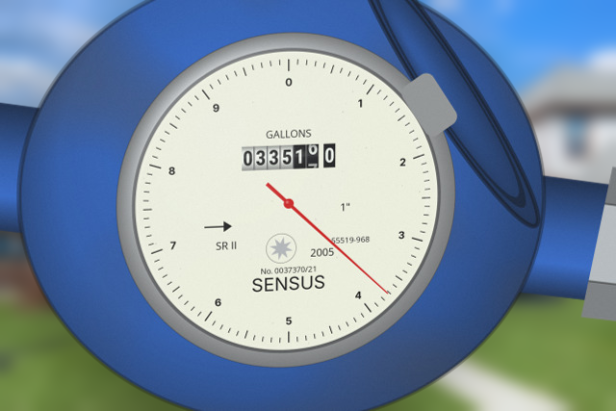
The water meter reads 335163.7; gal
